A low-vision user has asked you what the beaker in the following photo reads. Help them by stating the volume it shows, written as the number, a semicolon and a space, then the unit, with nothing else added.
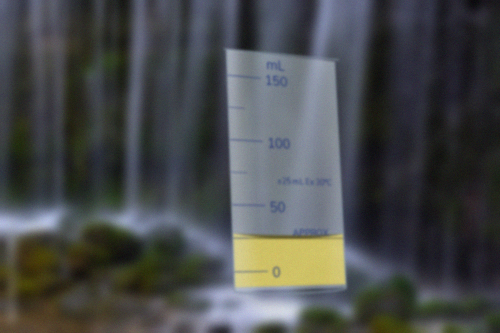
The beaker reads 25; mL
